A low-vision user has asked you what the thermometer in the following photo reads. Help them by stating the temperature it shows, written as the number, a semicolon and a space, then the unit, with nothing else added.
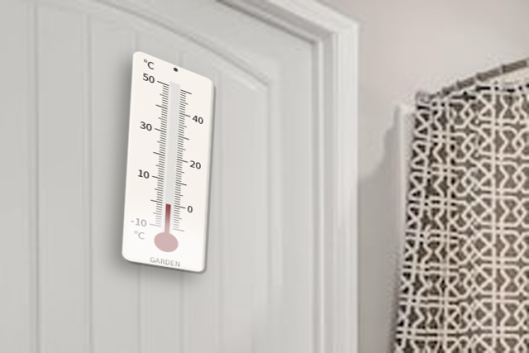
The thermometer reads 0; °C
